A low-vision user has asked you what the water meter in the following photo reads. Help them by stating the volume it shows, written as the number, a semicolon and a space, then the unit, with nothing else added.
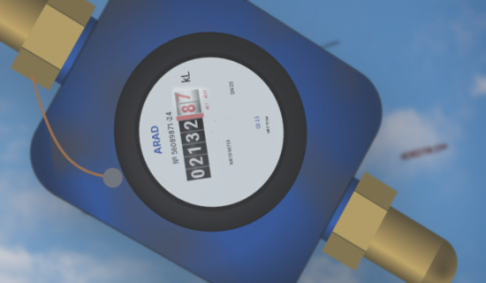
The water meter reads 2132.87; kL
